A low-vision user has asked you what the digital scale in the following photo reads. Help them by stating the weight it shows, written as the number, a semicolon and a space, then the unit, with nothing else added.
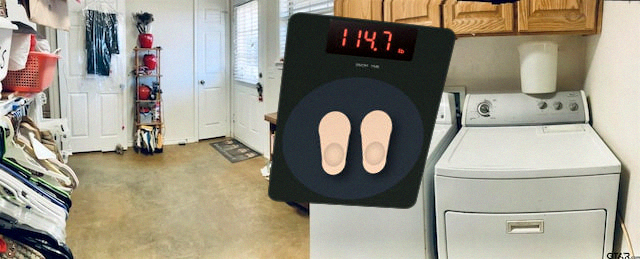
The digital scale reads 114.7; lb
